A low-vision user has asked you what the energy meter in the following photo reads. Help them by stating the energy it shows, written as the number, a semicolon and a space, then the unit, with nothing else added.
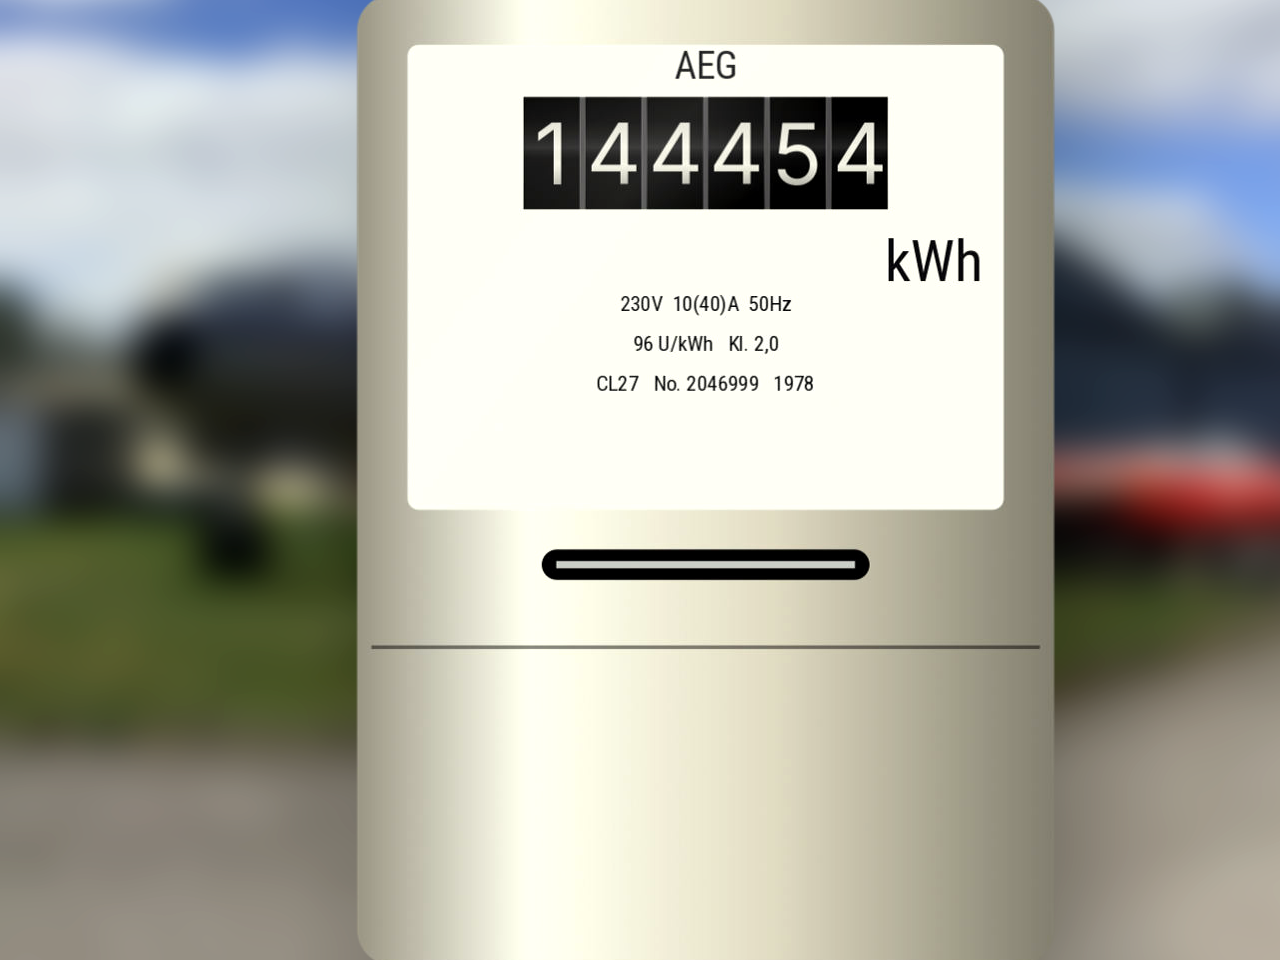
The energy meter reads 144454; kWh
